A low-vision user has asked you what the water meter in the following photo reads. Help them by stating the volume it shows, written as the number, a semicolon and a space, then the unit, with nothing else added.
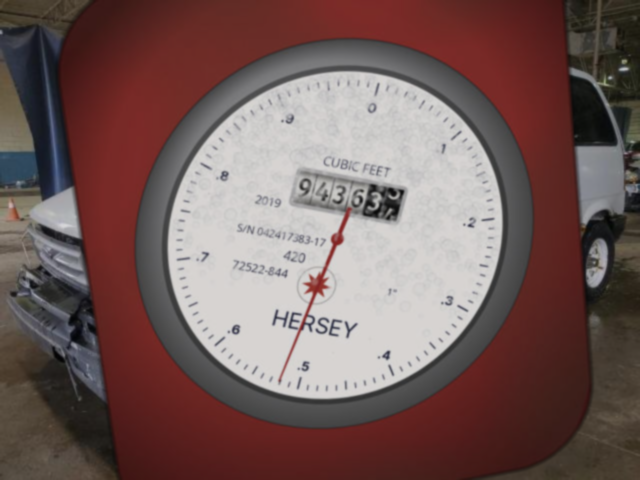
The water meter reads 943633.52; ft³
